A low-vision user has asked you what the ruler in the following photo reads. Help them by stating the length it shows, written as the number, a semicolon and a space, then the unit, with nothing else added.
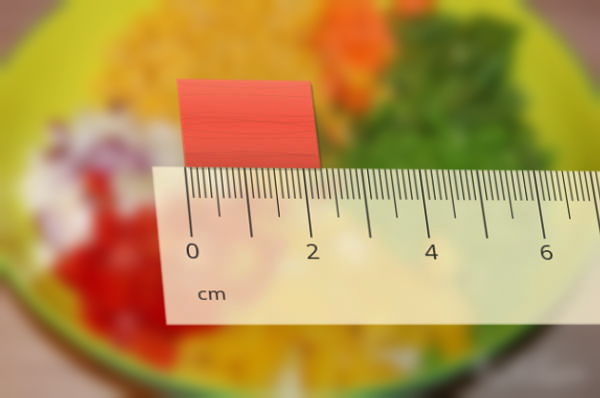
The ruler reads 2.3; cm
